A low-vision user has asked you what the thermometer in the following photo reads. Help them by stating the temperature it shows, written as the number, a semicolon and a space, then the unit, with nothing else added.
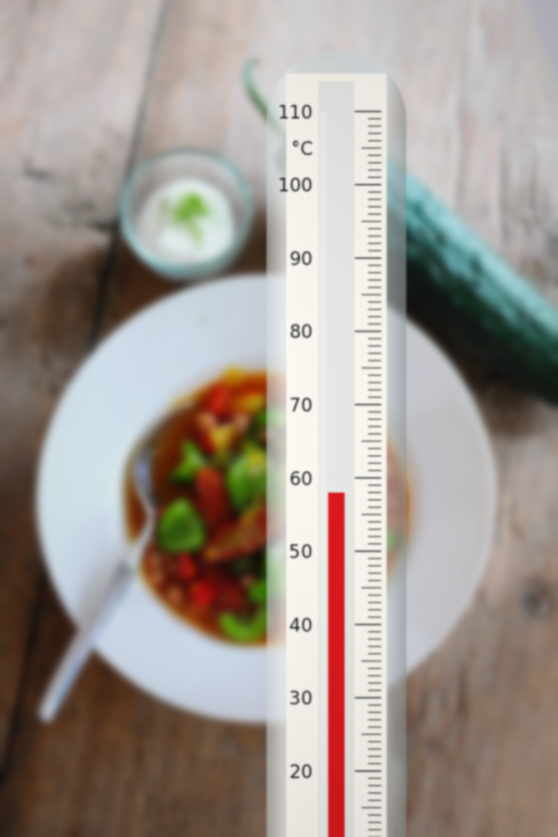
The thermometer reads 58; °C
